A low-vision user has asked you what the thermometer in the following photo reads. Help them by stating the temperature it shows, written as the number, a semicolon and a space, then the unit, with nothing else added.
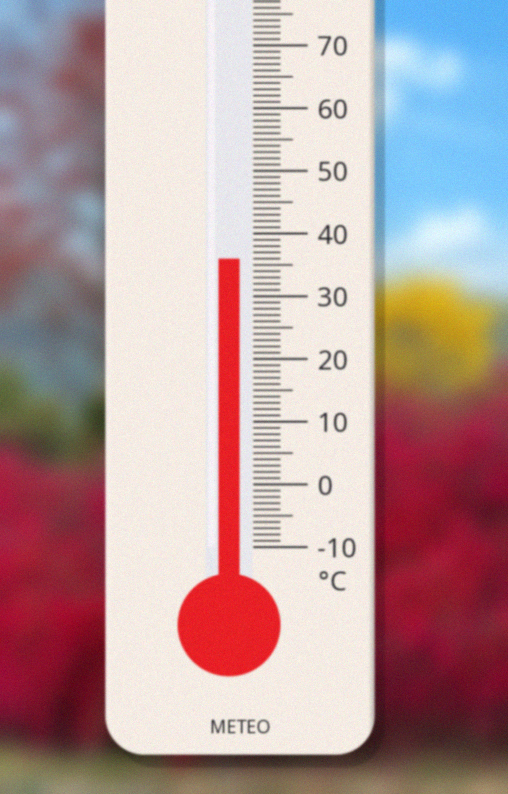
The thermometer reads 36; °C
